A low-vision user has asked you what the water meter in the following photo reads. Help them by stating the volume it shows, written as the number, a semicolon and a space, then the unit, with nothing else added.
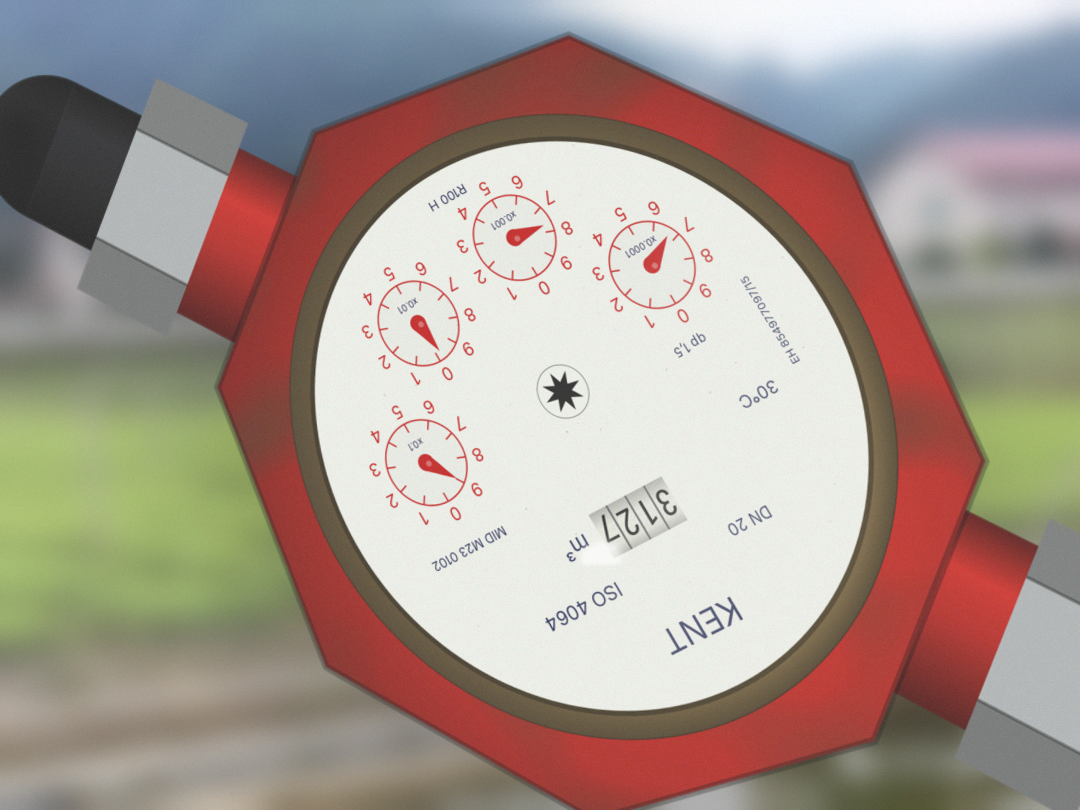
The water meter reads 3126.8976; m³
